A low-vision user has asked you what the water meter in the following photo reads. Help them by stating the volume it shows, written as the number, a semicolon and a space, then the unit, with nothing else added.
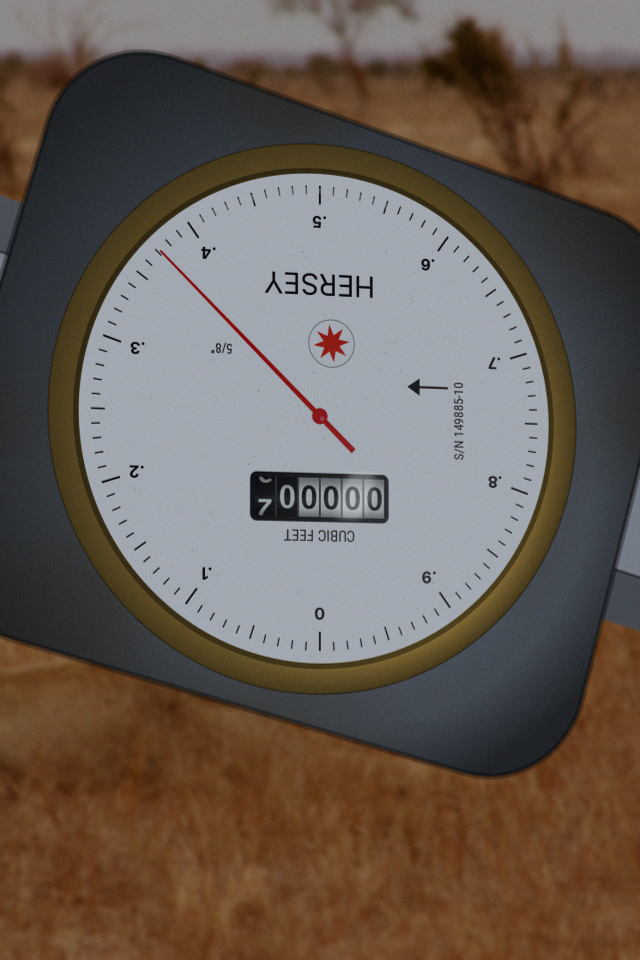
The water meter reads 2.37; ft³
